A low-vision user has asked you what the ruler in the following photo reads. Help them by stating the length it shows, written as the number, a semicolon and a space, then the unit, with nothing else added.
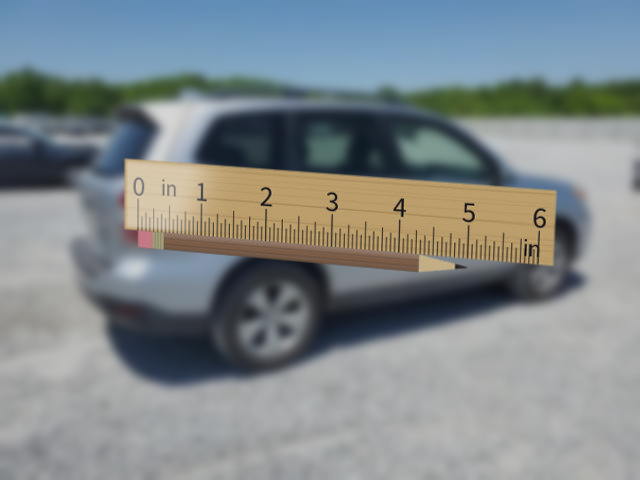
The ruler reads 5; in
